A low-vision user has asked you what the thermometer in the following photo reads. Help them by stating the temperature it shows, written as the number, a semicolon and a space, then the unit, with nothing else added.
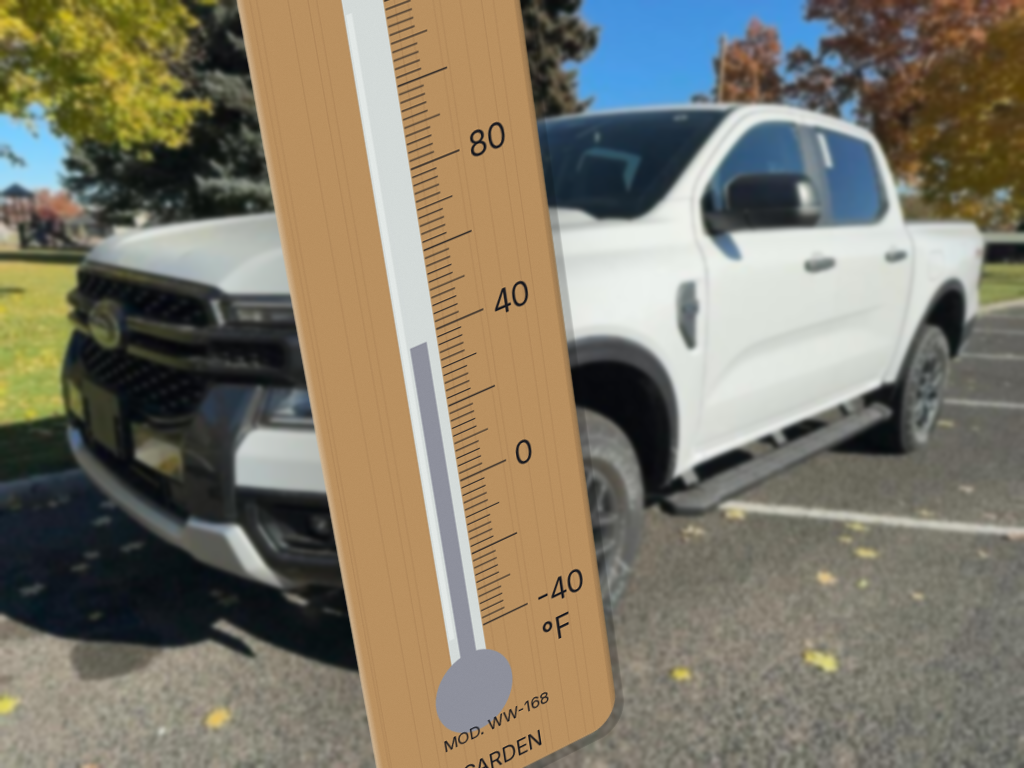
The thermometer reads 38; °F
